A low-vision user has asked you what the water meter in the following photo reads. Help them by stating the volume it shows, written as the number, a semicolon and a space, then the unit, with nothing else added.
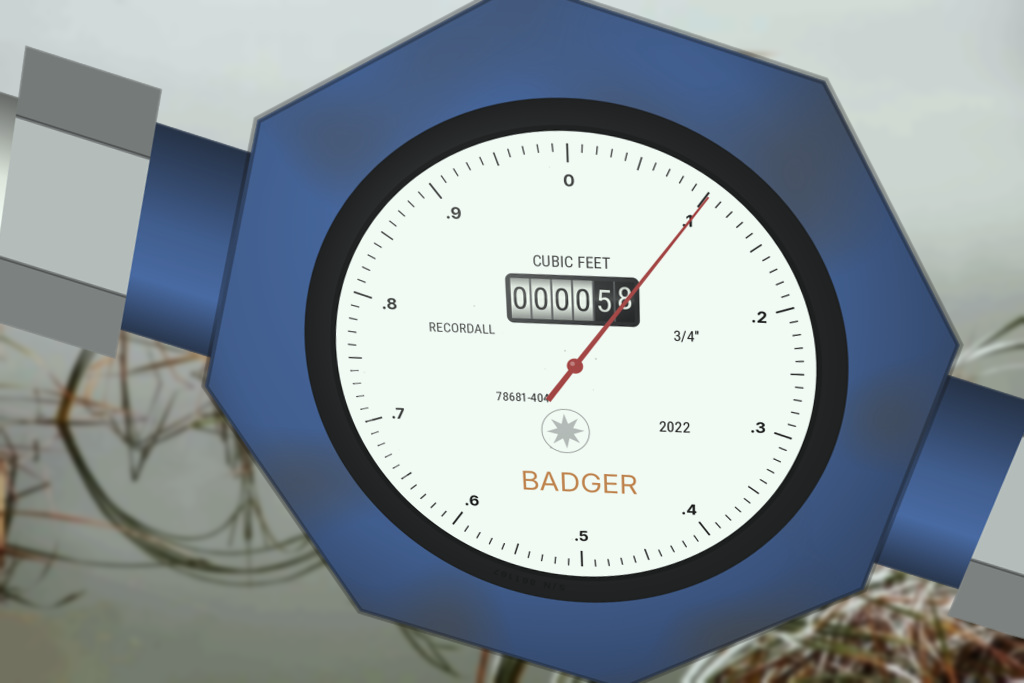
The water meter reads 58.10; ft³
